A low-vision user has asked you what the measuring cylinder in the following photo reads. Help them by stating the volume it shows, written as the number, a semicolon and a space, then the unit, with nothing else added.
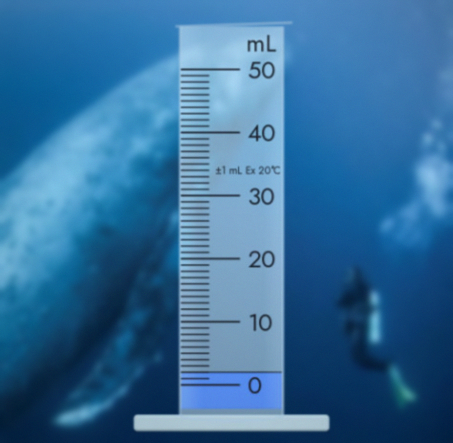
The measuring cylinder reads 2; mL
